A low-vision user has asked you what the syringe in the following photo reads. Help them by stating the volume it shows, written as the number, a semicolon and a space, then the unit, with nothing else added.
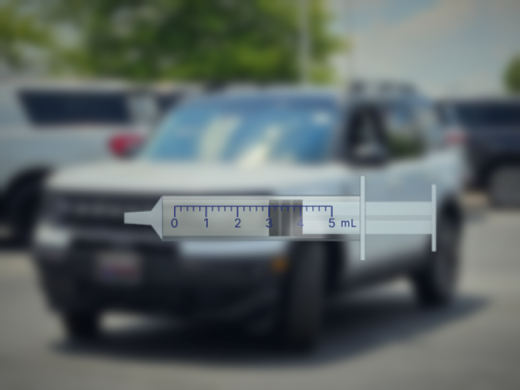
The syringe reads 3; mL
